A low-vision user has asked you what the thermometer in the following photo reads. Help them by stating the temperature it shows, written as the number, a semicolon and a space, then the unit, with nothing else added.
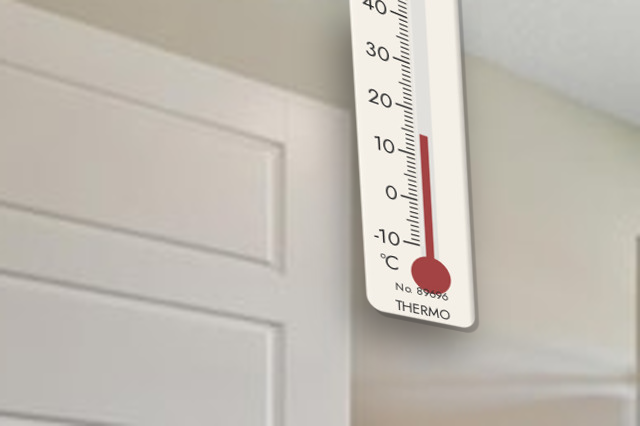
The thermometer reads 15; °C
